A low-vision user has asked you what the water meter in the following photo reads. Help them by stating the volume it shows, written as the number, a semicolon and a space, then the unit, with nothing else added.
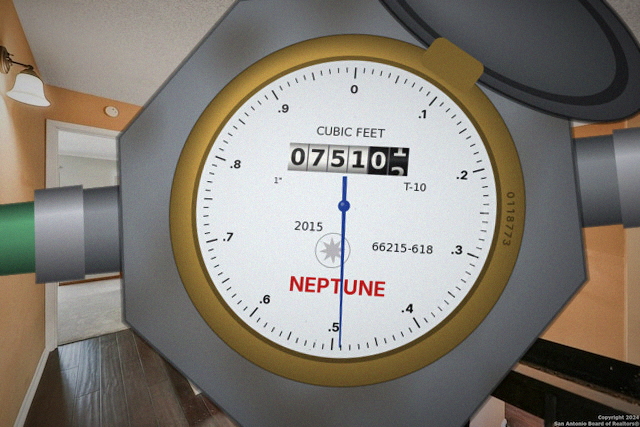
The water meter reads 75101.49; ft³
